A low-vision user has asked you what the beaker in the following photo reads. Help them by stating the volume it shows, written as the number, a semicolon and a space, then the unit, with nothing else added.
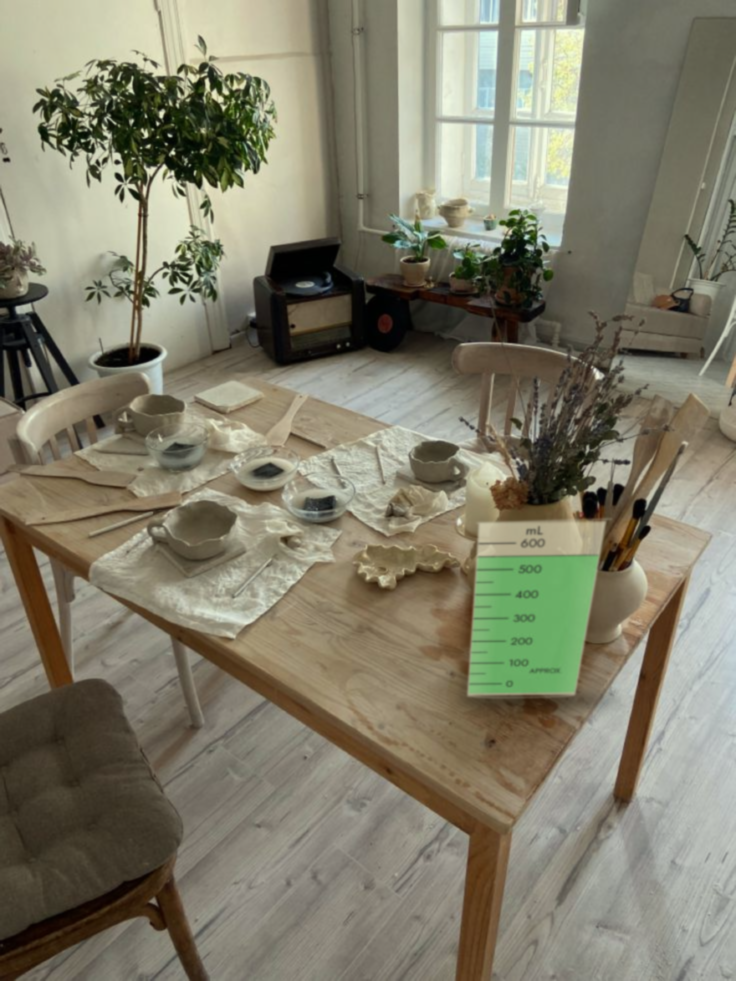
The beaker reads 550; mL
